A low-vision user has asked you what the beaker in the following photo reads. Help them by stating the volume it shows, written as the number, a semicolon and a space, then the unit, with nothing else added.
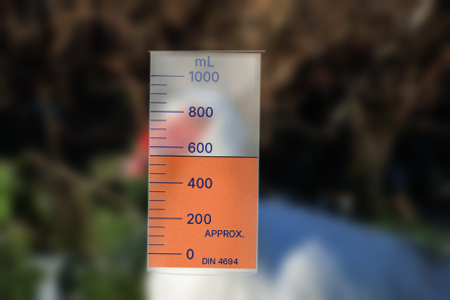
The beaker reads 550; mL
